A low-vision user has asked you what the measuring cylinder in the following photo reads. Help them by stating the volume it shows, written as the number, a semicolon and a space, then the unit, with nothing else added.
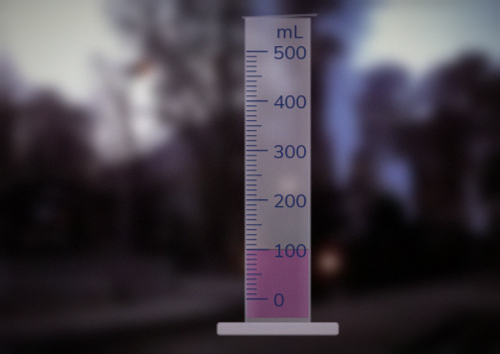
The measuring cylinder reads 100; mL
